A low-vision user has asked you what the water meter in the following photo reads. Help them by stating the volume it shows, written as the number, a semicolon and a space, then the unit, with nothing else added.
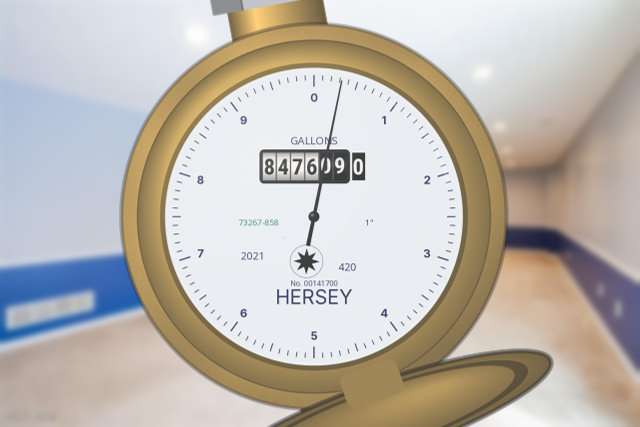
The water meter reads 8476090.3; gal
